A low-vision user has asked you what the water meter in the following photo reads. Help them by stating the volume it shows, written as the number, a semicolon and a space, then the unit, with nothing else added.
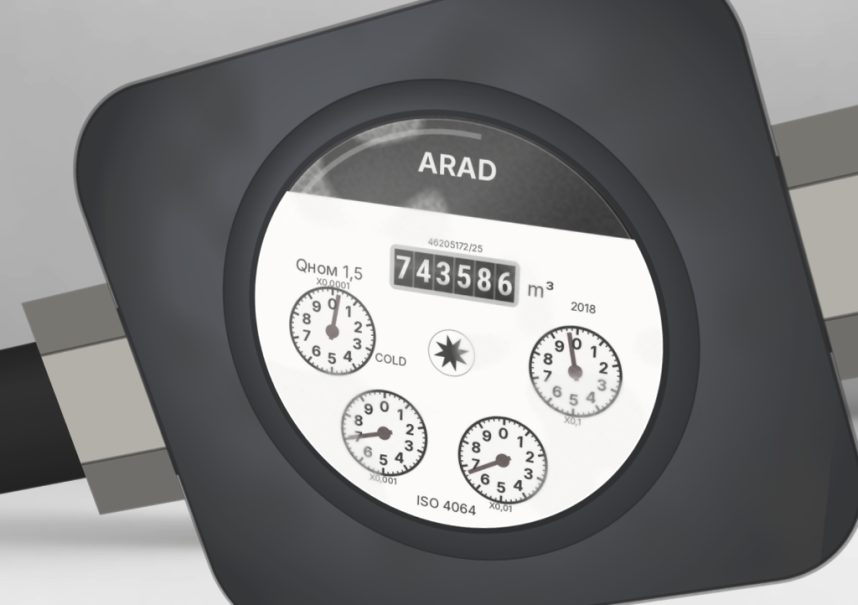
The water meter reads 743585.9670; m³
